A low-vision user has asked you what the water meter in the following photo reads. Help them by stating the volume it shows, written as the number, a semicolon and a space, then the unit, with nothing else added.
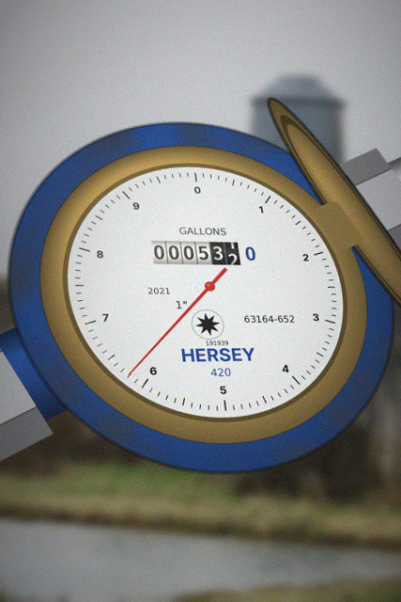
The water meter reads 5316.2; gal
